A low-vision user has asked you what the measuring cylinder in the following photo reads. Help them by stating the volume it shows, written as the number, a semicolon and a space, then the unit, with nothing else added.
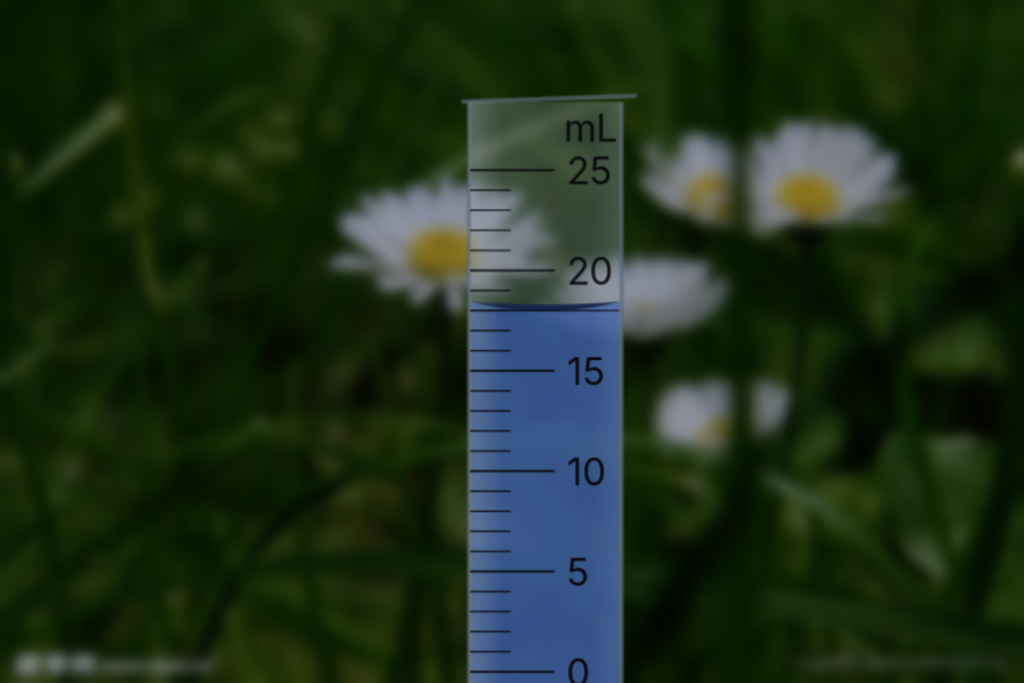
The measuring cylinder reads 18; mL
